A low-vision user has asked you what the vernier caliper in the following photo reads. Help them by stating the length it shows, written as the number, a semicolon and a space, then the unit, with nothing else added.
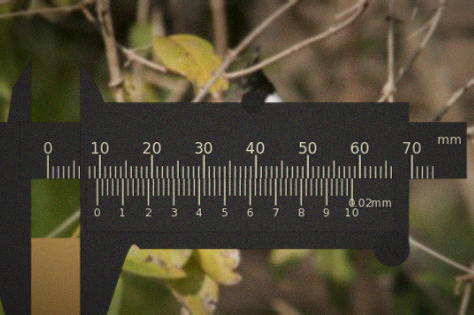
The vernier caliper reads 9.5; mm
